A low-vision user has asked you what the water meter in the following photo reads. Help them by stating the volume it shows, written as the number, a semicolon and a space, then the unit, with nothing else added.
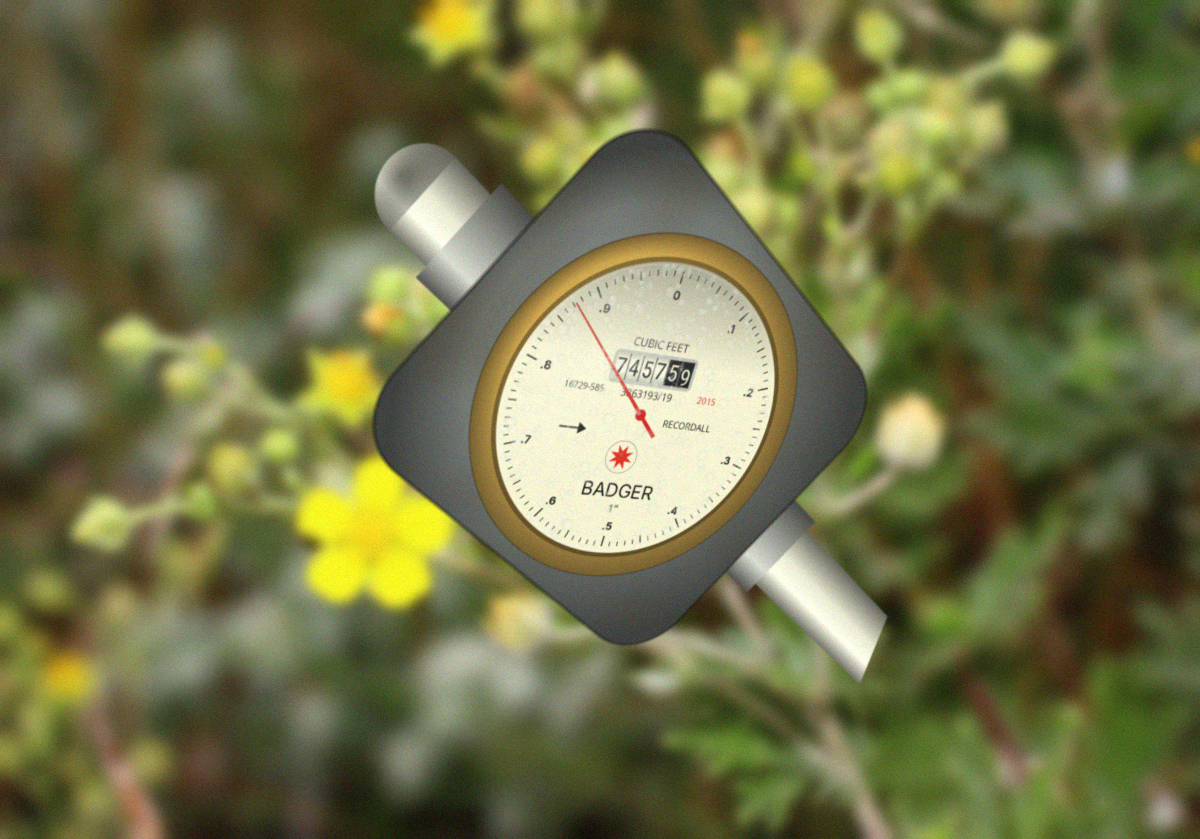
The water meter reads 745758.87; ft³
